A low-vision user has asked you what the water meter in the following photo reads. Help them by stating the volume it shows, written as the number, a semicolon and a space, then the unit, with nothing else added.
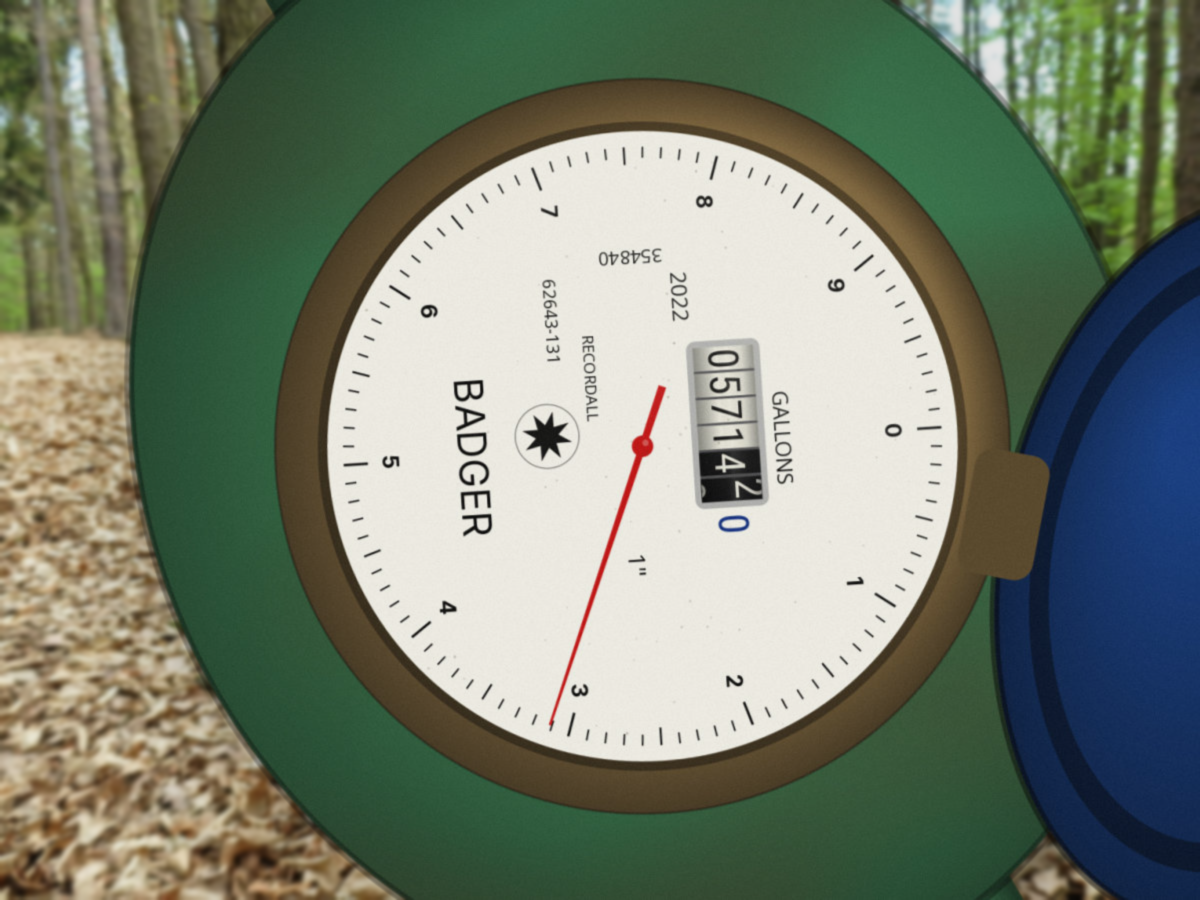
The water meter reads 571423.1; gal
